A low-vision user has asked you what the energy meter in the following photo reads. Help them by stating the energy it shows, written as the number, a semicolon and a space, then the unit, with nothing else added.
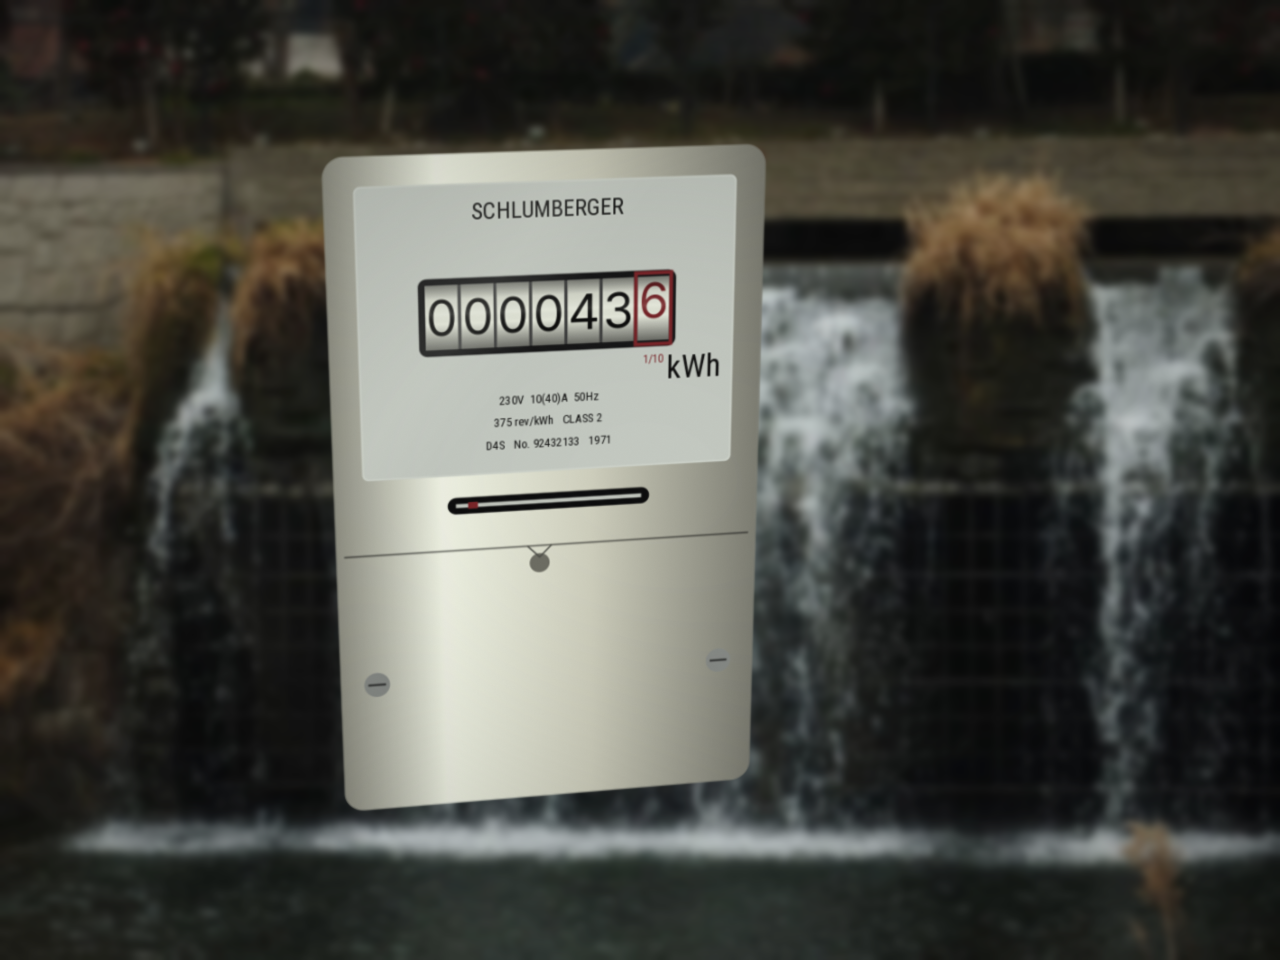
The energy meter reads 43.6; kWh
